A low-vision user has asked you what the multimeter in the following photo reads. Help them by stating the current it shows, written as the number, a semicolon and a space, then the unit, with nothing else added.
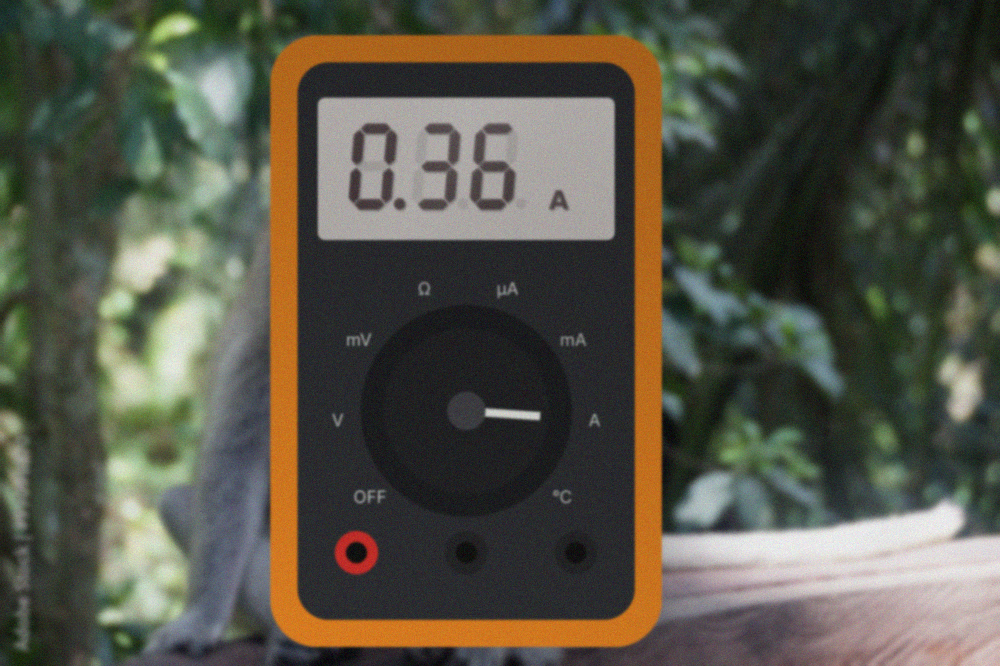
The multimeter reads 0.36; A
